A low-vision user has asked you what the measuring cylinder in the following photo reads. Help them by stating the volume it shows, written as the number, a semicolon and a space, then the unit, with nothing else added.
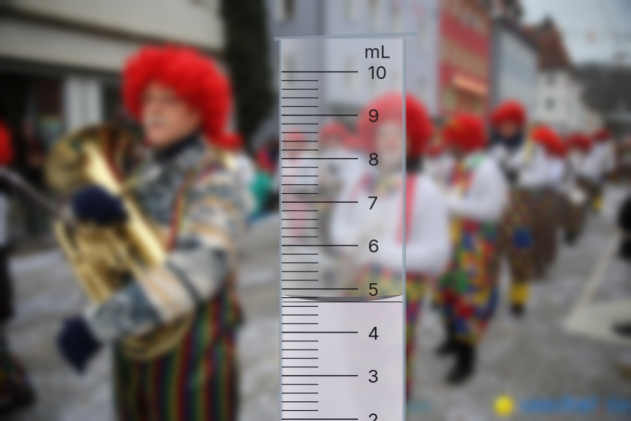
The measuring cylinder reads 4.7; mL
